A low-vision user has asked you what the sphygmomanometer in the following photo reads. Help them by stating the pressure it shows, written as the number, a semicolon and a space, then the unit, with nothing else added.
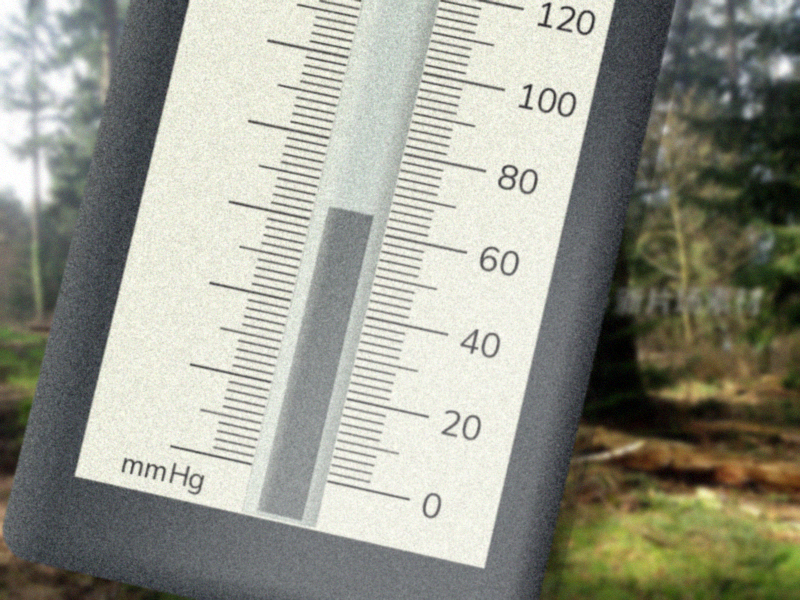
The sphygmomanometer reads 64; mmHg
